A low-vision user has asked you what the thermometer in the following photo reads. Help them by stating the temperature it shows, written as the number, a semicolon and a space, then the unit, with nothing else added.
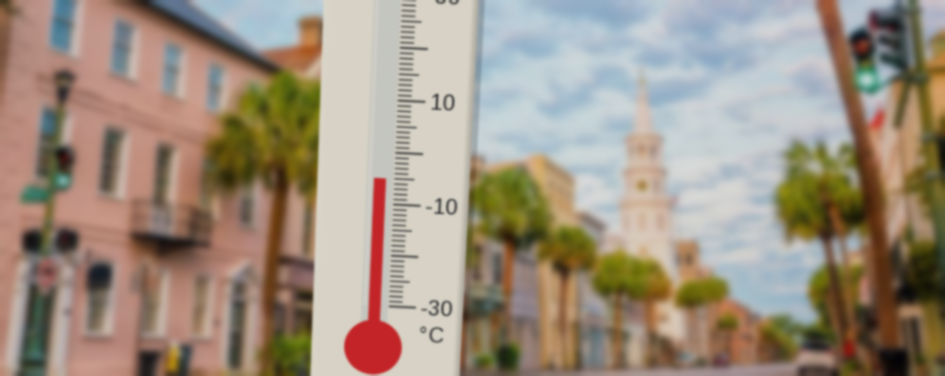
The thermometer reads -5; °C
